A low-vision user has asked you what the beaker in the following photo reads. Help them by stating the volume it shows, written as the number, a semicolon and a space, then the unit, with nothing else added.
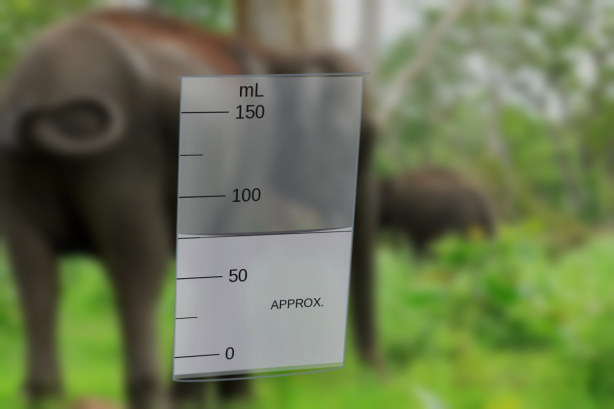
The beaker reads 75; mL
